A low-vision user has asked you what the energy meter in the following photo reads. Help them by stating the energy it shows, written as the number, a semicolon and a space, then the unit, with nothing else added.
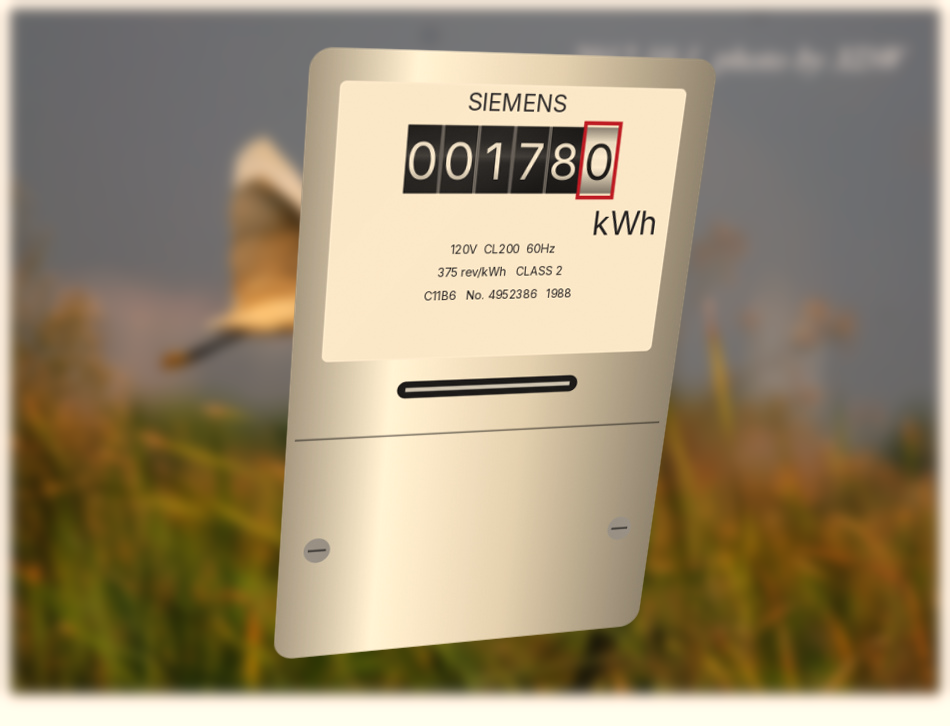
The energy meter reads 178.0; kWh
